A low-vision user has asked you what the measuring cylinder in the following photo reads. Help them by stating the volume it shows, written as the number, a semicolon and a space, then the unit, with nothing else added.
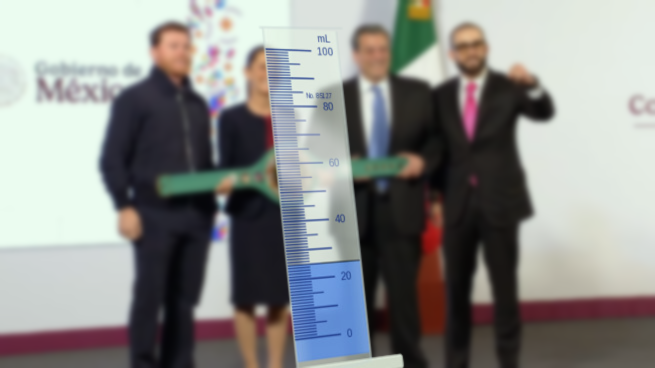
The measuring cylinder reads 25; mL
